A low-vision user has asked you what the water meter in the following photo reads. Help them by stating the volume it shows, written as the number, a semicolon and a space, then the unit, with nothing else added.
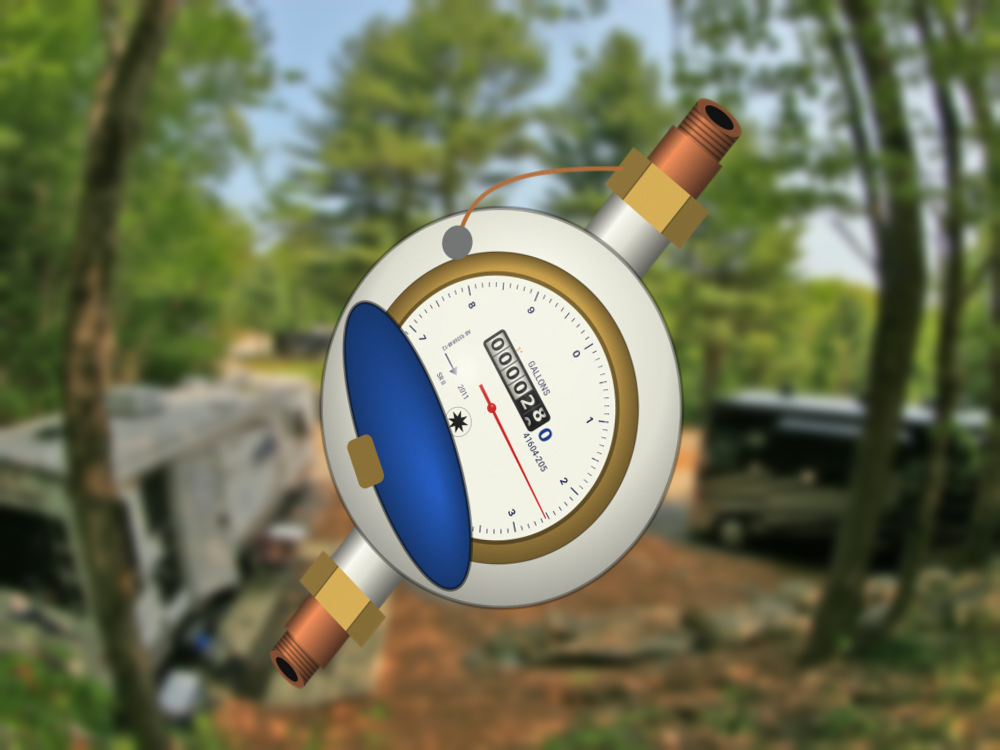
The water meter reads 282.5; gal
